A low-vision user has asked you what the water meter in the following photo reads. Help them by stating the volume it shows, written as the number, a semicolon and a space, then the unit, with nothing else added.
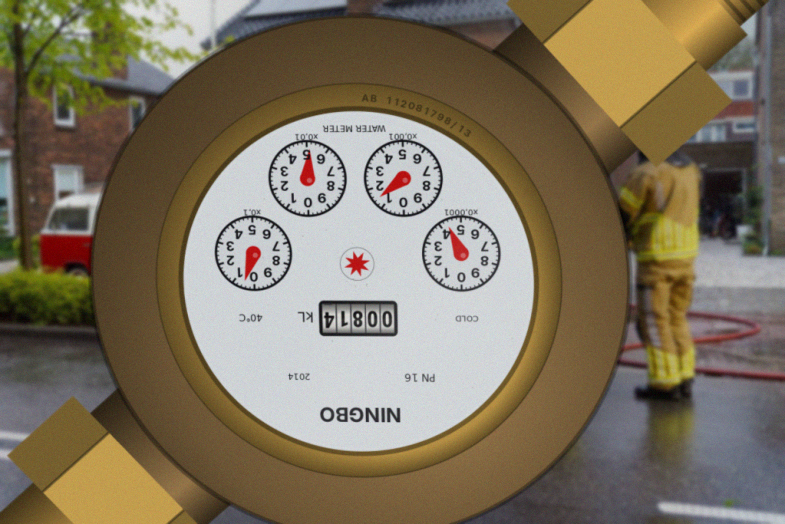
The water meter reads 814.0514; kL
